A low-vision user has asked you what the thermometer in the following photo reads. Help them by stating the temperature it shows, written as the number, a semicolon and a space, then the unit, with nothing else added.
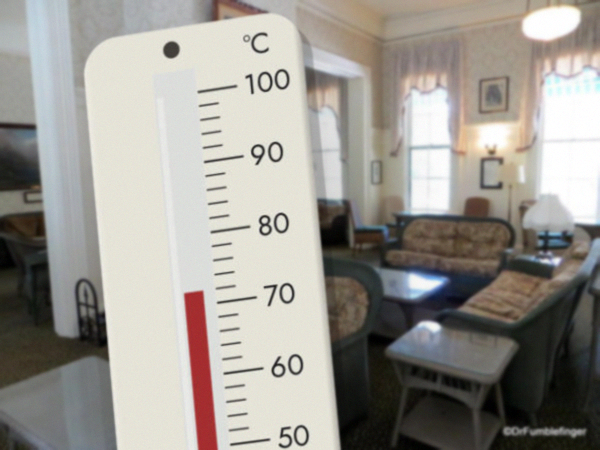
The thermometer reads 72; °C
